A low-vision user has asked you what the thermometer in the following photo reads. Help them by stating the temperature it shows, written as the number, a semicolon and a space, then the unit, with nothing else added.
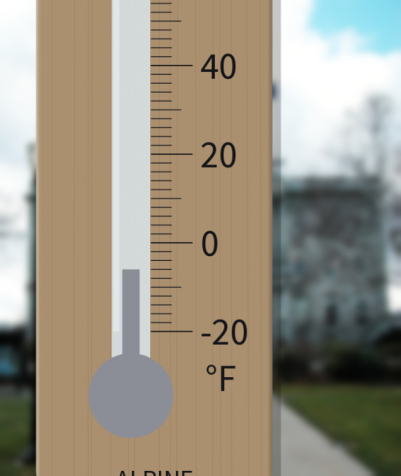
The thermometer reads -6; °F
